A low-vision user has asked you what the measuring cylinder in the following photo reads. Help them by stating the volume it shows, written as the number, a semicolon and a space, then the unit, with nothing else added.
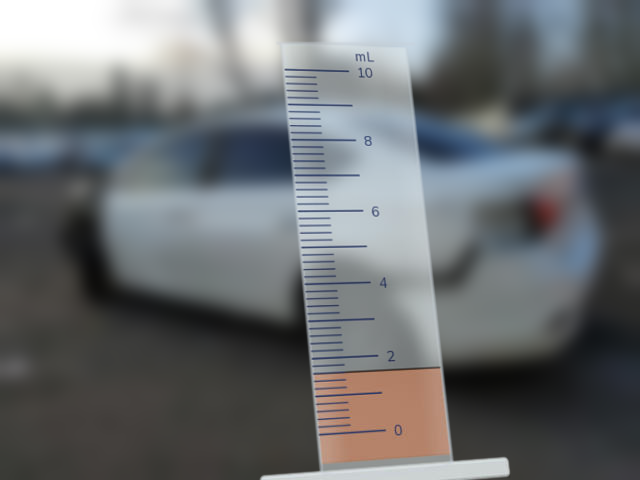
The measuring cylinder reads 1.6; mL
